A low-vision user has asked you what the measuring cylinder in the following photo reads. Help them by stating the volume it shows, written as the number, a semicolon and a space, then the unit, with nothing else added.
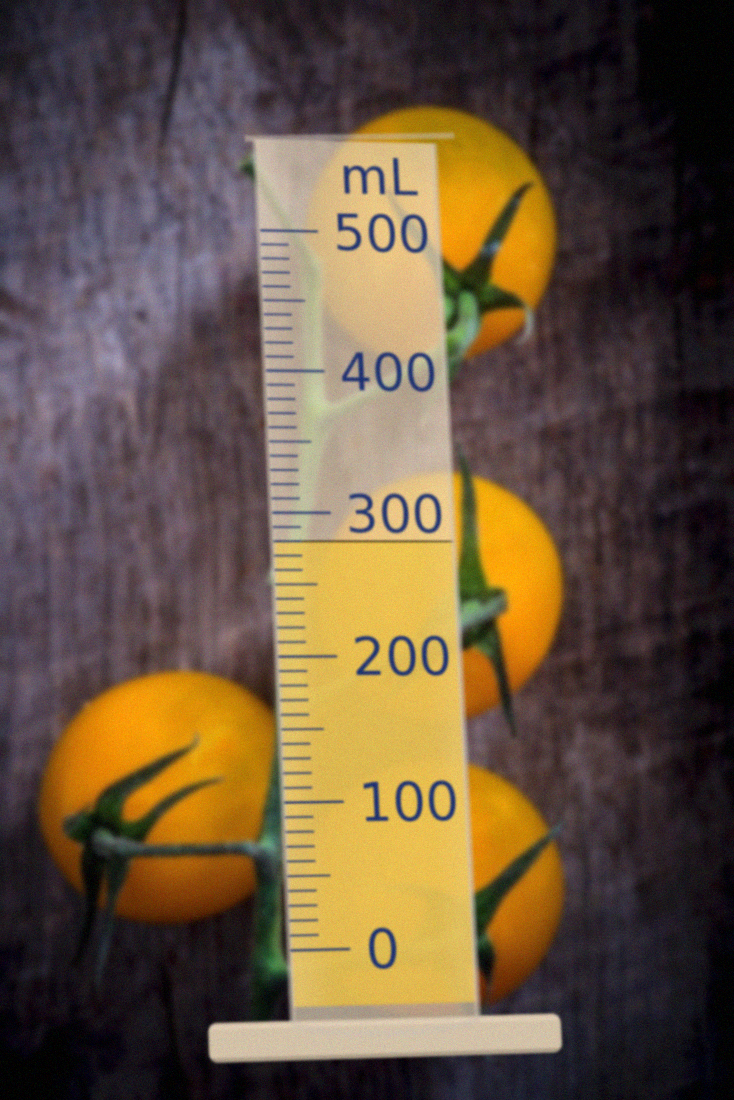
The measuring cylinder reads 280; mL
